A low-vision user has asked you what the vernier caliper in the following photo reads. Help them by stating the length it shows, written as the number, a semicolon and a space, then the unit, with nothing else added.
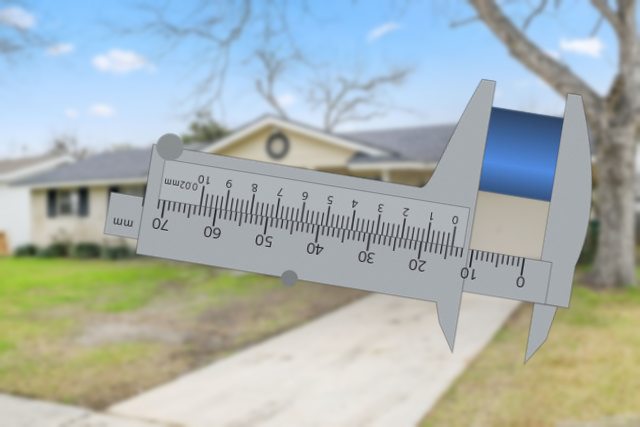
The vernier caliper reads 14.0; mm
